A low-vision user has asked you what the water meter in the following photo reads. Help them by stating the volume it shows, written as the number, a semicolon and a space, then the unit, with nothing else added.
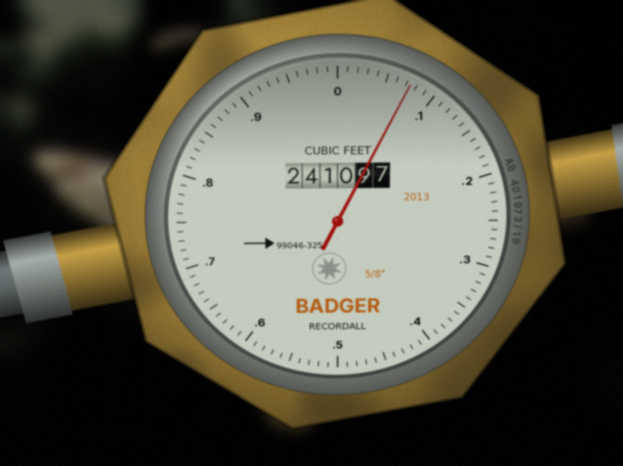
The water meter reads 241097.07; ft³
